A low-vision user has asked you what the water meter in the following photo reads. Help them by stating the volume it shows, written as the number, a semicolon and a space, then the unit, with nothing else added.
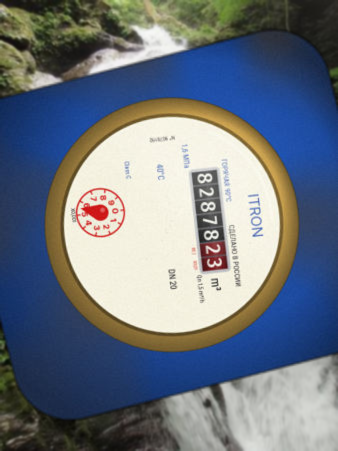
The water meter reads 82878.235; m³
